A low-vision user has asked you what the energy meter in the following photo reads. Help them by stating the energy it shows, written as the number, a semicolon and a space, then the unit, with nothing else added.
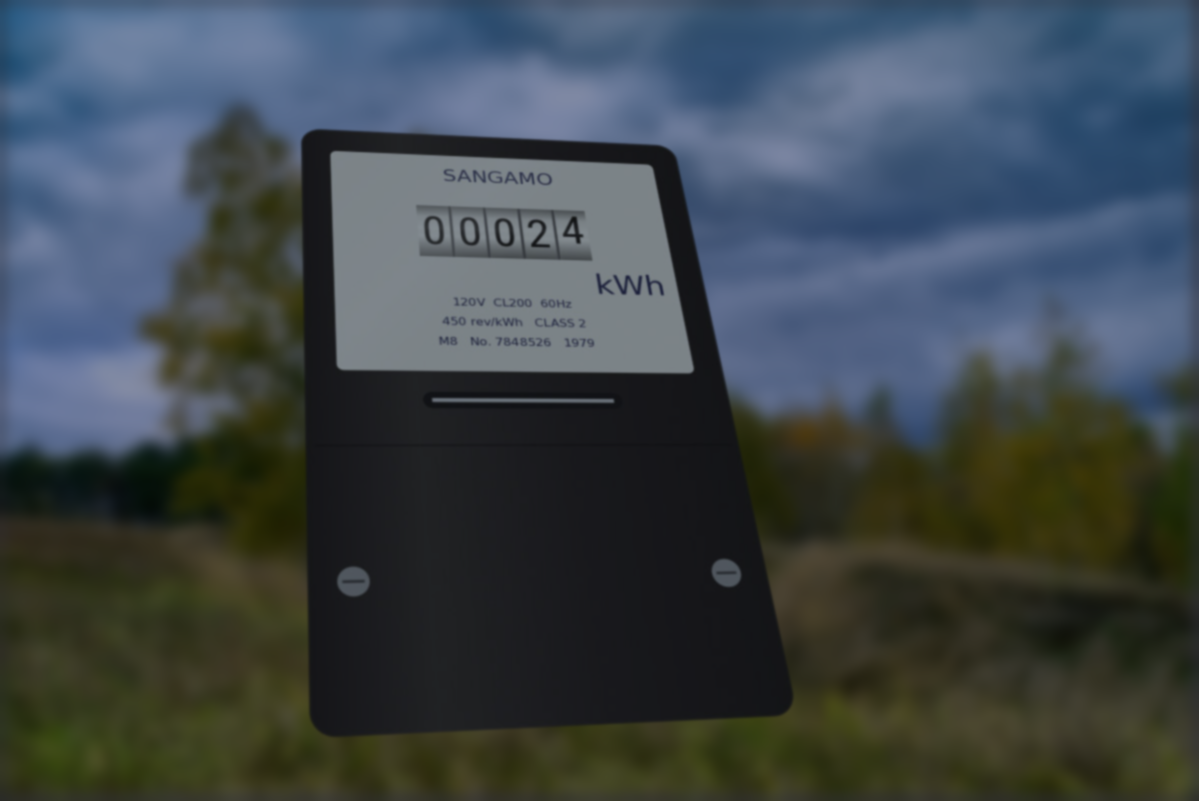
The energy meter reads 24; kWh
